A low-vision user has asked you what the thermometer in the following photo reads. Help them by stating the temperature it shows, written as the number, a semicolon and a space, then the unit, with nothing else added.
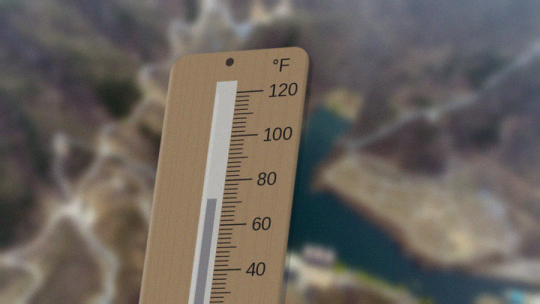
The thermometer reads 72; °F
